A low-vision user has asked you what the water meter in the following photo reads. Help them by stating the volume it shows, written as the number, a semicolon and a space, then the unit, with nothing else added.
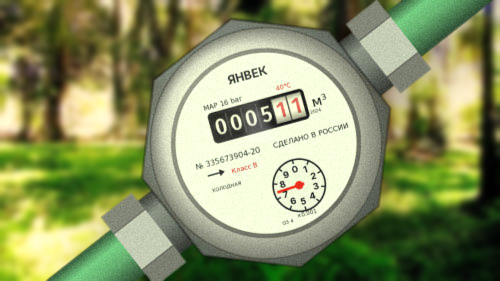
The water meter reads 5.117; m³
